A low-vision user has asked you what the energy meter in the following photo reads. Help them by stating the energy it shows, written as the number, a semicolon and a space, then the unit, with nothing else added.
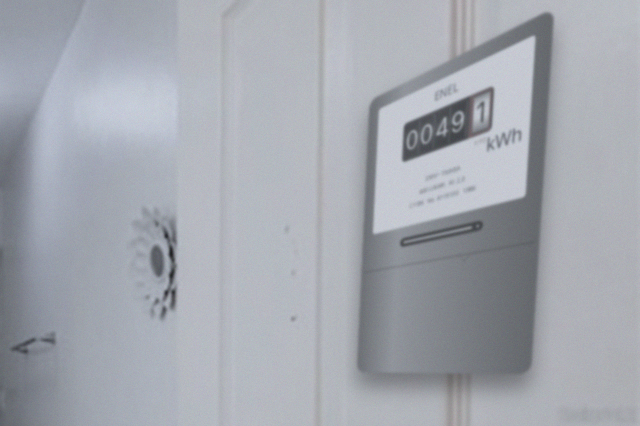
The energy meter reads 49.1; kWh
